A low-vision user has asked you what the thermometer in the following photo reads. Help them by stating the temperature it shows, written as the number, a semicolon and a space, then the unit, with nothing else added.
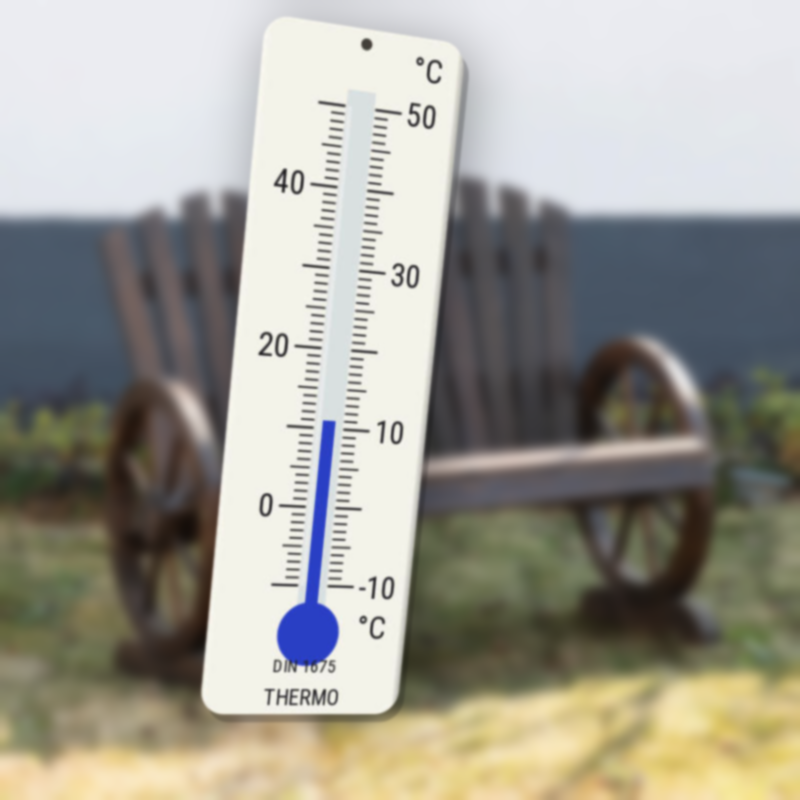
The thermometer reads 11; °C
